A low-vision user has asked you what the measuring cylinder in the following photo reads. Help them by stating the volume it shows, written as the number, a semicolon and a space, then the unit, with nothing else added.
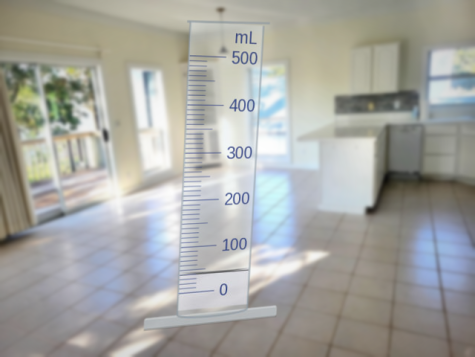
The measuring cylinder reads 40; mL
